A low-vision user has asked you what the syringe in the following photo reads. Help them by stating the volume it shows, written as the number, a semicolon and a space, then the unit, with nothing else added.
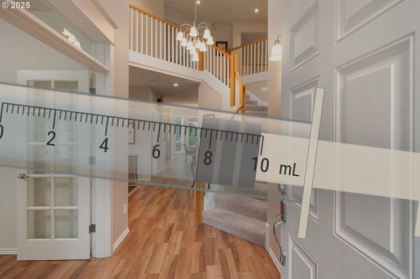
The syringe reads 7.6; mL
